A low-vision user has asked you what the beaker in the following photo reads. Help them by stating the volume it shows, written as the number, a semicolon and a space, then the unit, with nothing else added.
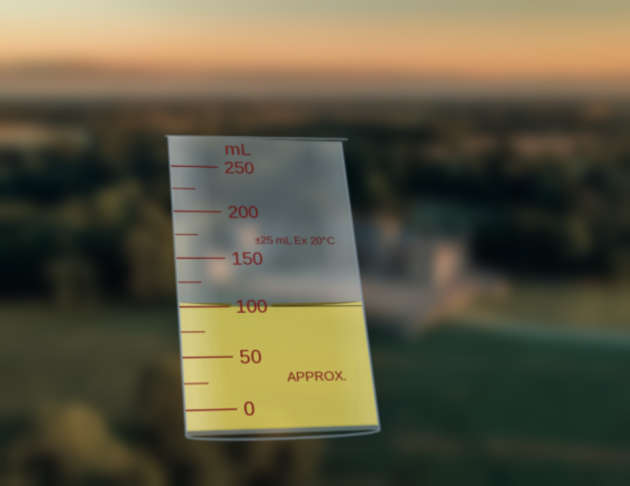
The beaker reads 100; mL
